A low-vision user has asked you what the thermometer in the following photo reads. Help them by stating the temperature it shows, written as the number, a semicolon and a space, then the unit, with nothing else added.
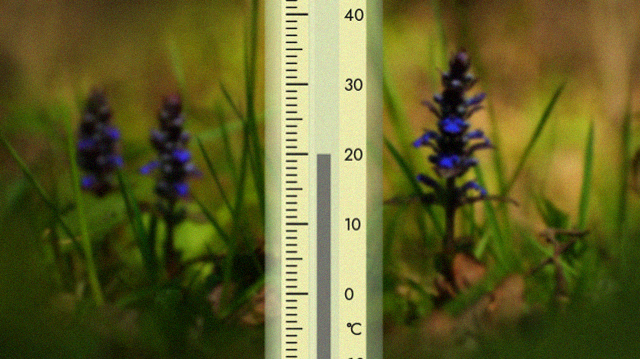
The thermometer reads 20; °C
